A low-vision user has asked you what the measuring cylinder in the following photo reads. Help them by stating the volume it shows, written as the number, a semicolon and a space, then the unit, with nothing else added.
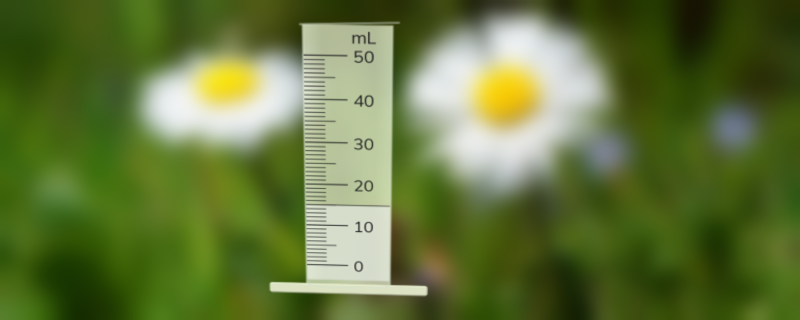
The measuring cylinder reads 15; mL
